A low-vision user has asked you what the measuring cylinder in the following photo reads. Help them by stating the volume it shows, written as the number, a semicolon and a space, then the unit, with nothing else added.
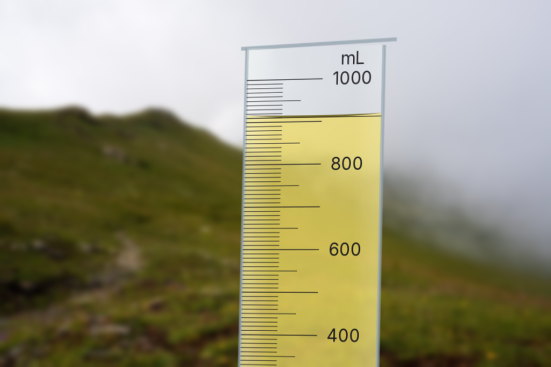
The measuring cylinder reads 910; mL
